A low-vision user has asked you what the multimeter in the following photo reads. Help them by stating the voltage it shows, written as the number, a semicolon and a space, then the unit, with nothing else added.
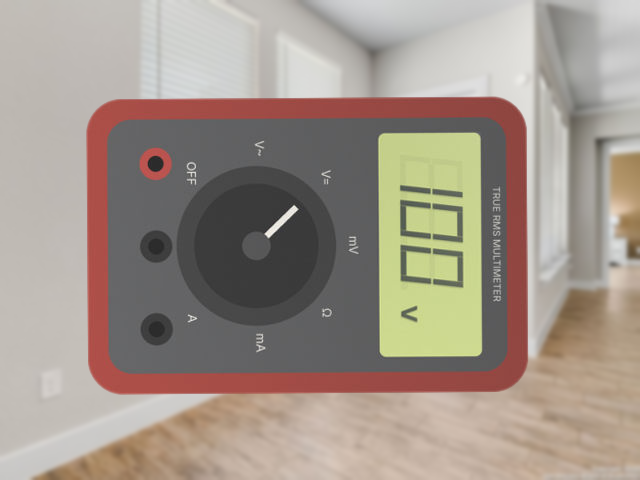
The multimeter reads 100; V
